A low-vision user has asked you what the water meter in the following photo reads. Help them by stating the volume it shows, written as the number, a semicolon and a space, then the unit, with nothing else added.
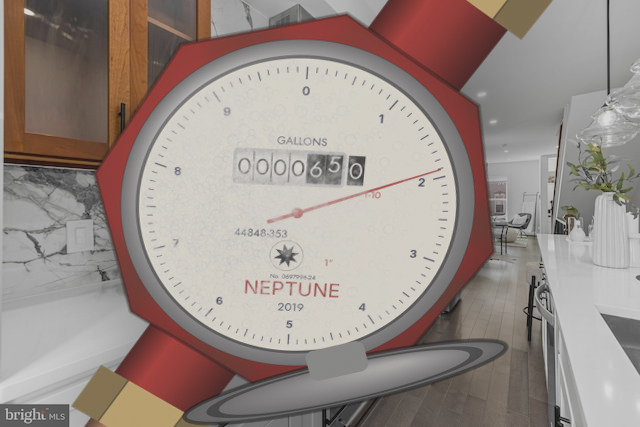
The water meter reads 651.9; gal
